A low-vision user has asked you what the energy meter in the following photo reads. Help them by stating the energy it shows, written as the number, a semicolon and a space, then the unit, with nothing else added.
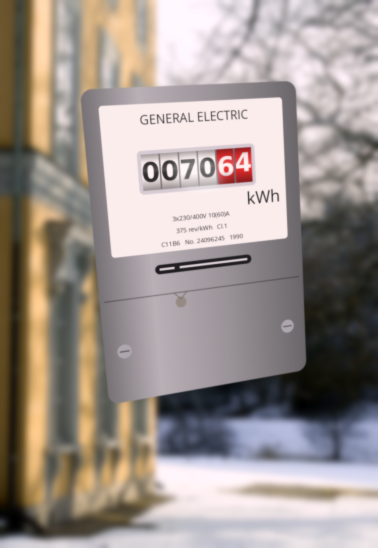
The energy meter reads 70.64; kWh
